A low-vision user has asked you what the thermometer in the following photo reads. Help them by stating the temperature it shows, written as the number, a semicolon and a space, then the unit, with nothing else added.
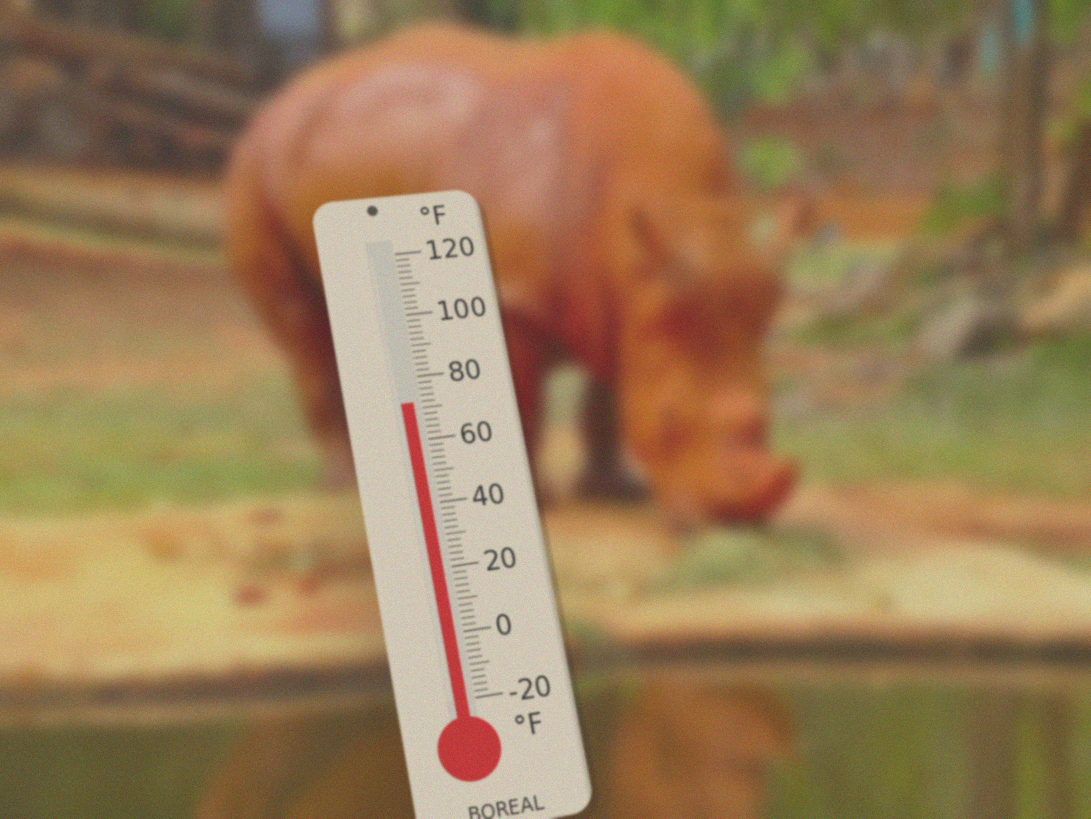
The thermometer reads 72; °F
